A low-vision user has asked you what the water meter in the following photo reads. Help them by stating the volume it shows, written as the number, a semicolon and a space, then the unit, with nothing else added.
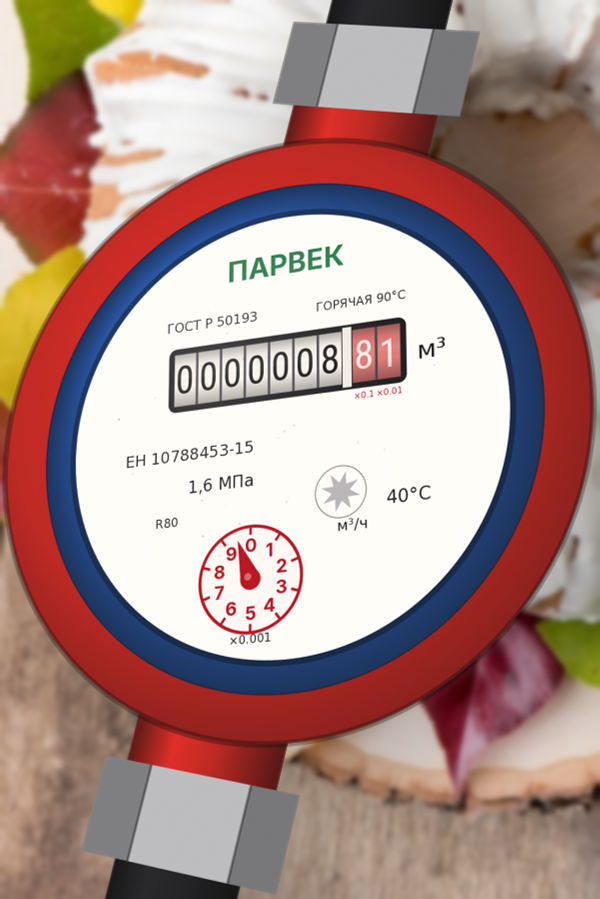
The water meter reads 8.809; m³
